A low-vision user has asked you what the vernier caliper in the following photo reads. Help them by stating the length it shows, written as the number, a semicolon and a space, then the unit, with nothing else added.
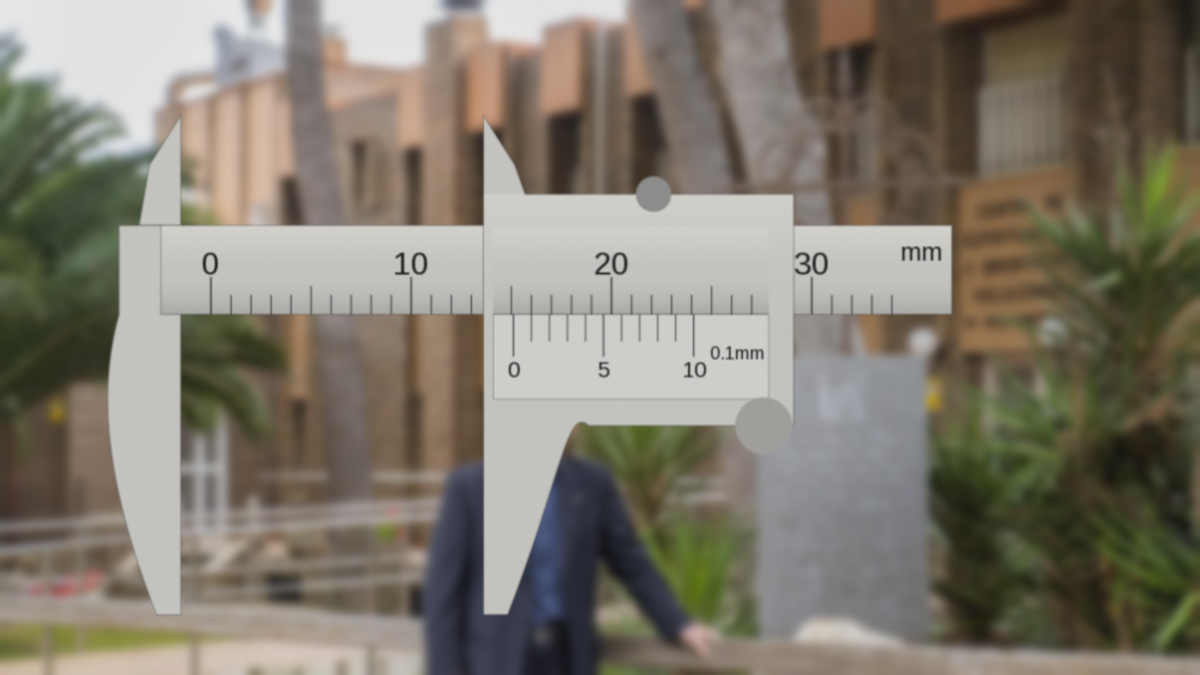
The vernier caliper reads 15.1; mm
